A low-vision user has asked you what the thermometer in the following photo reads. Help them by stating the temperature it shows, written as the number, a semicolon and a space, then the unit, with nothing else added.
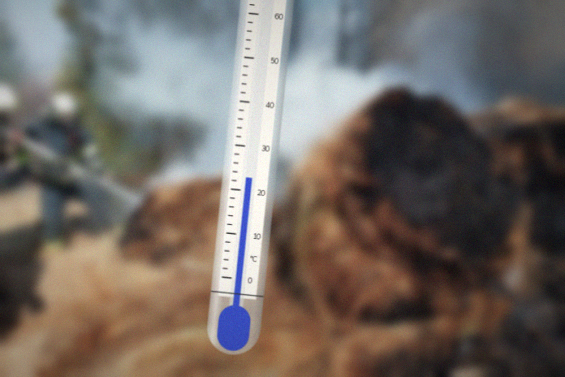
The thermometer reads 23; °C
